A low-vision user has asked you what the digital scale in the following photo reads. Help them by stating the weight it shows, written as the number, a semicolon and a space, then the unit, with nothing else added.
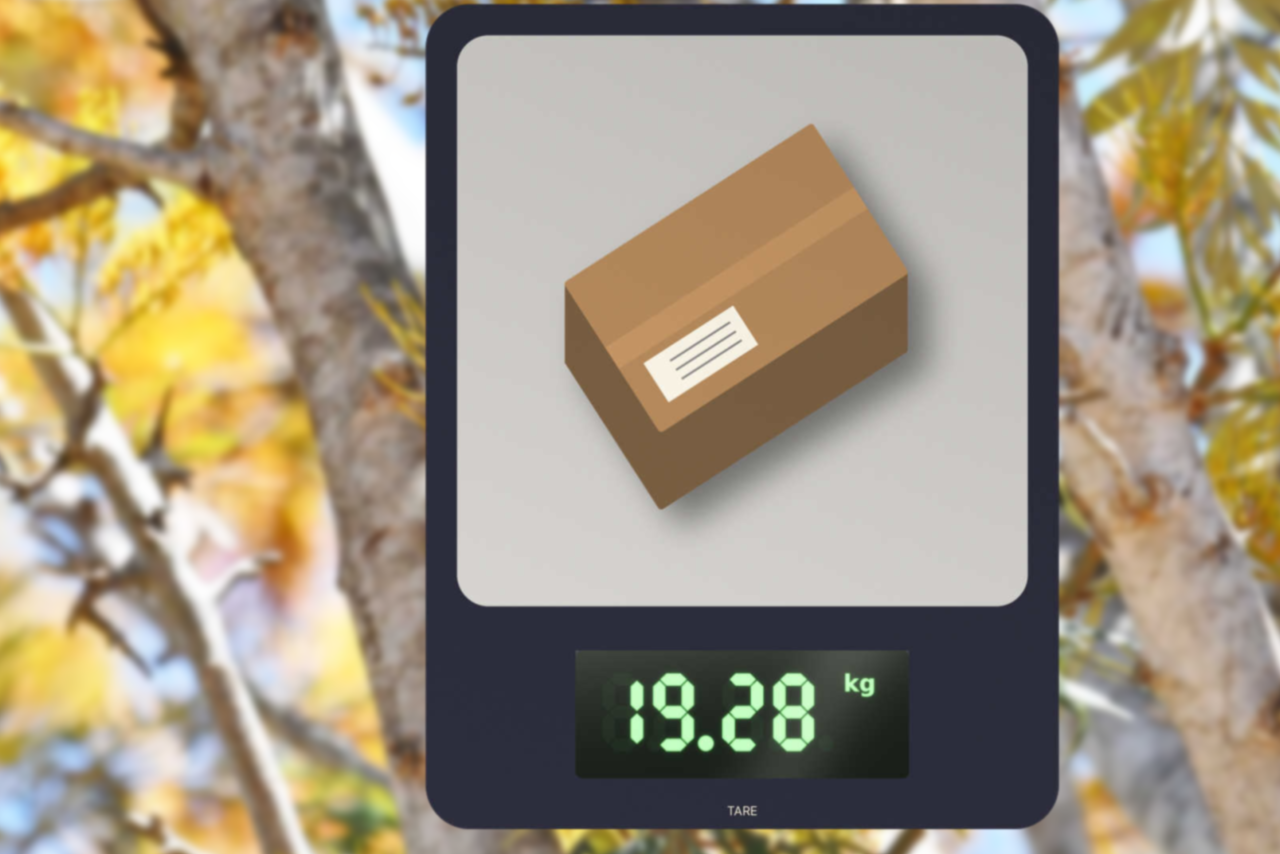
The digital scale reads 19.28; kg
